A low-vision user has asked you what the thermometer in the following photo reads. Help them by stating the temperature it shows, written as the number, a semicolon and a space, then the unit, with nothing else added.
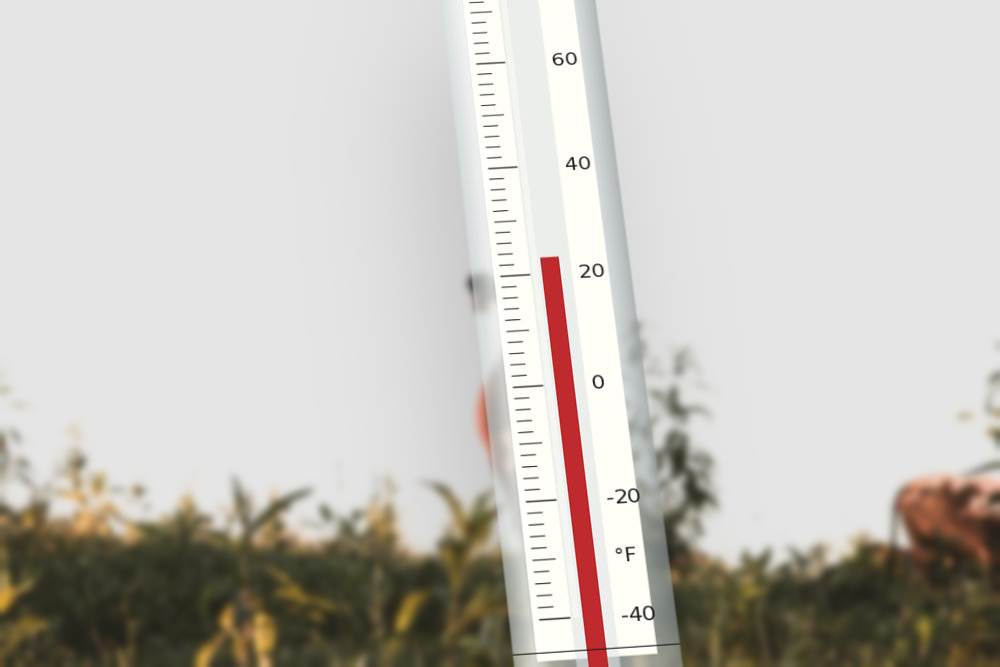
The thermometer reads 23; °F
